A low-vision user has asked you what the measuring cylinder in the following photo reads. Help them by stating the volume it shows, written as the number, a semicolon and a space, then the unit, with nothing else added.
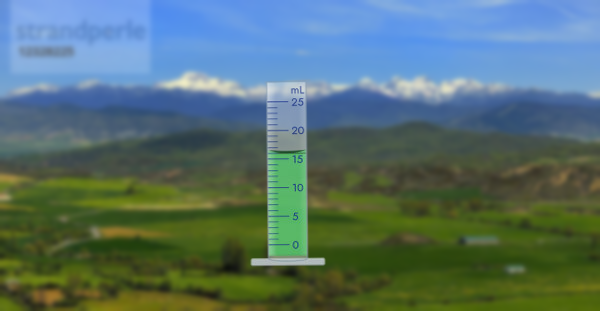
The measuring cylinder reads 16; mL
